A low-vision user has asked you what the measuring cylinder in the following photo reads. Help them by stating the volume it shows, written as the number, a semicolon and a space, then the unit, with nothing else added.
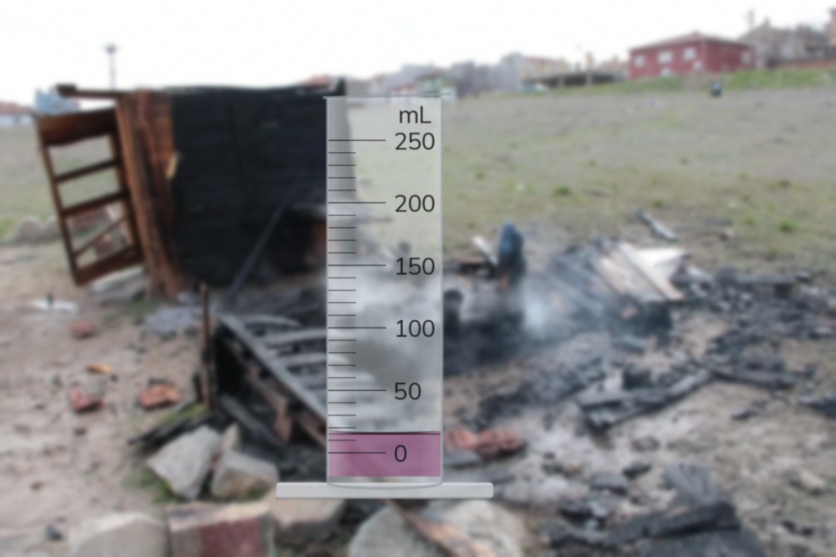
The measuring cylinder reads 15; mL
